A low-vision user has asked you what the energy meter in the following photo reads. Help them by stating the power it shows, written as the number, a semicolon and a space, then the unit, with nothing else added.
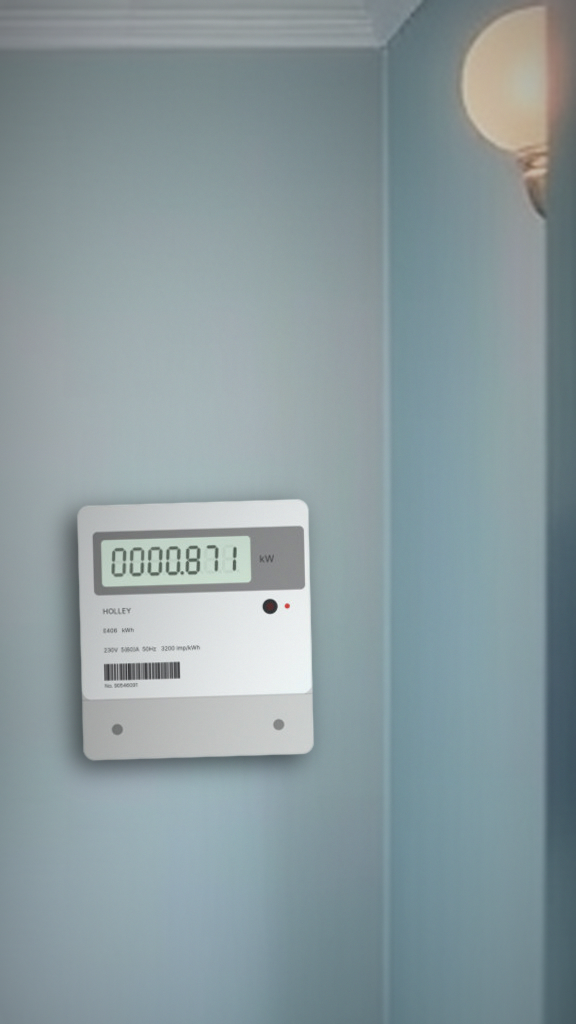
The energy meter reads 0.871; kW
